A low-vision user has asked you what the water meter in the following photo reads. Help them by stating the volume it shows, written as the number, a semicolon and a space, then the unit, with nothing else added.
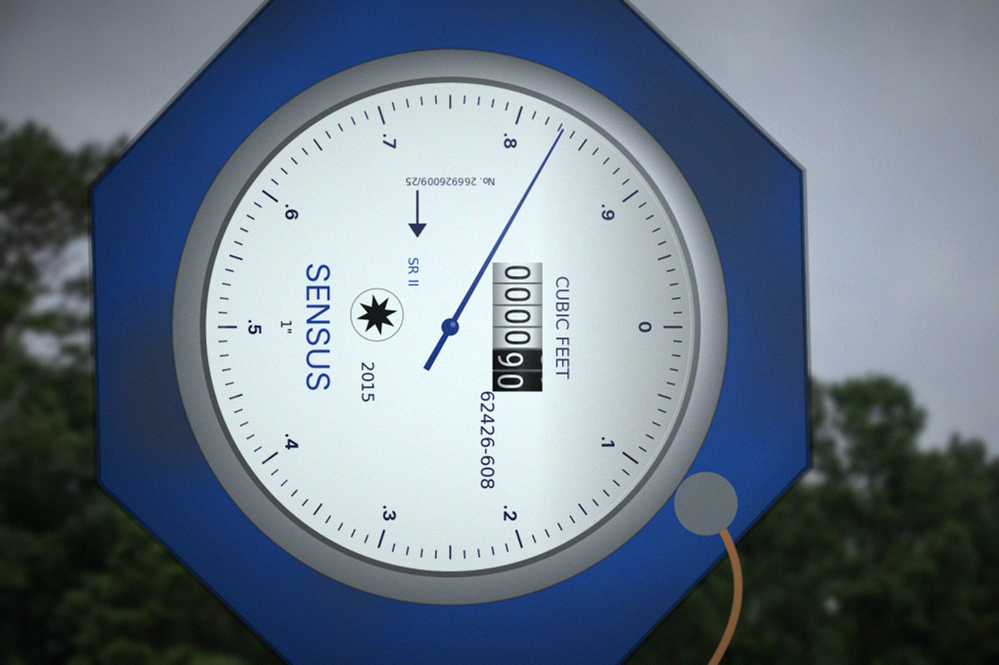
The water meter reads 89.83; ft³
